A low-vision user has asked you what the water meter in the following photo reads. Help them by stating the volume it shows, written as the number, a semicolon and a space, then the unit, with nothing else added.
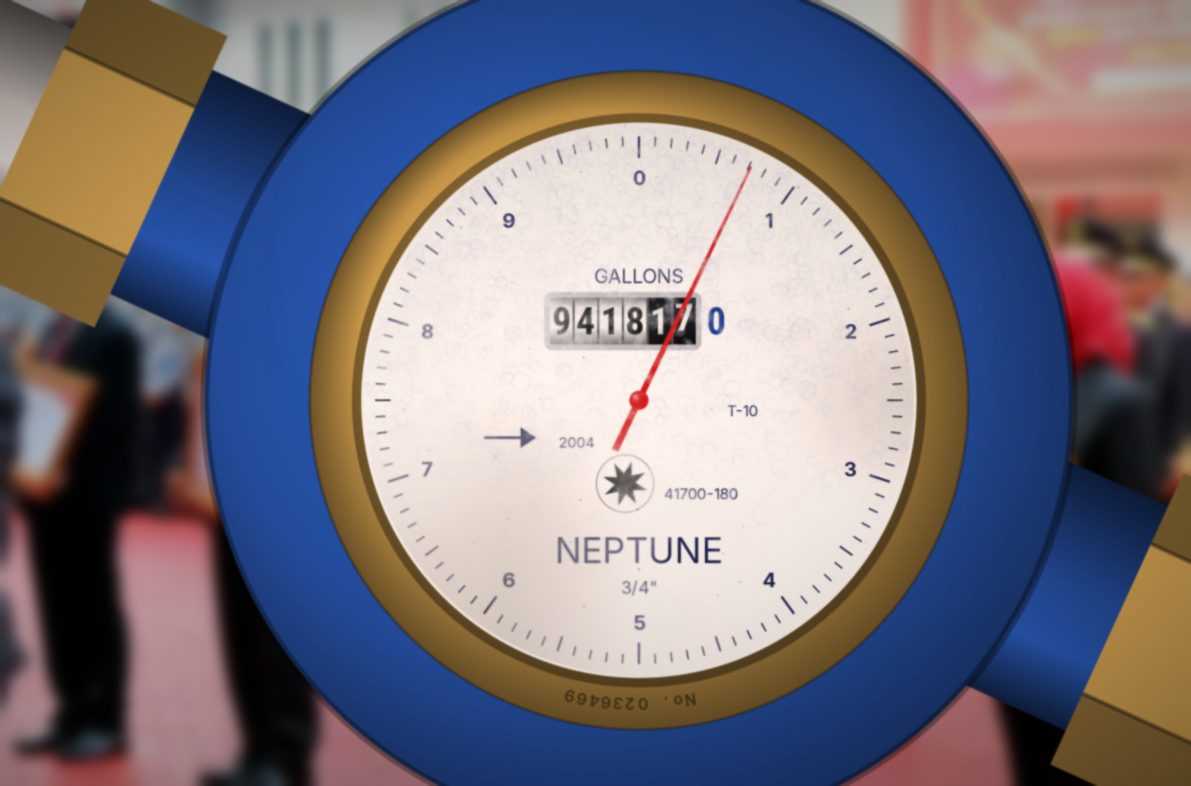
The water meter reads 9418170.7; gal
